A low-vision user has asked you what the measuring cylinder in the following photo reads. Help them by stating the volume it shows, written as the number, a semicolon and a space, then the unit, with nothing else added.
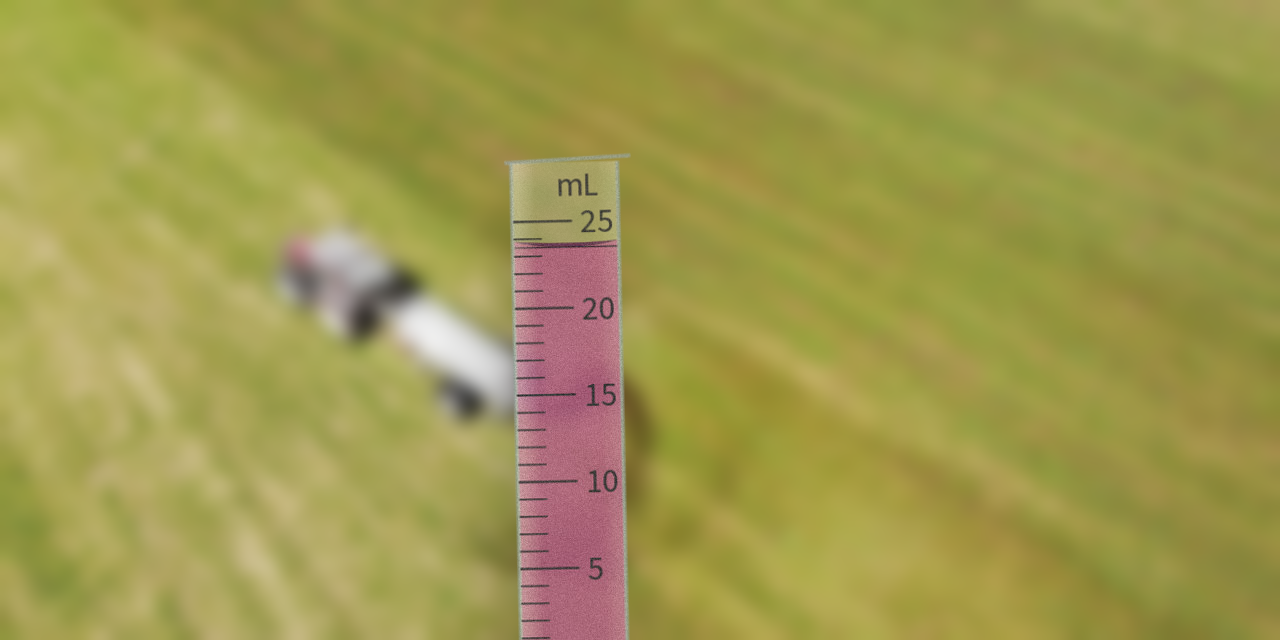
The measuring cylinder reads 23.5; mL
